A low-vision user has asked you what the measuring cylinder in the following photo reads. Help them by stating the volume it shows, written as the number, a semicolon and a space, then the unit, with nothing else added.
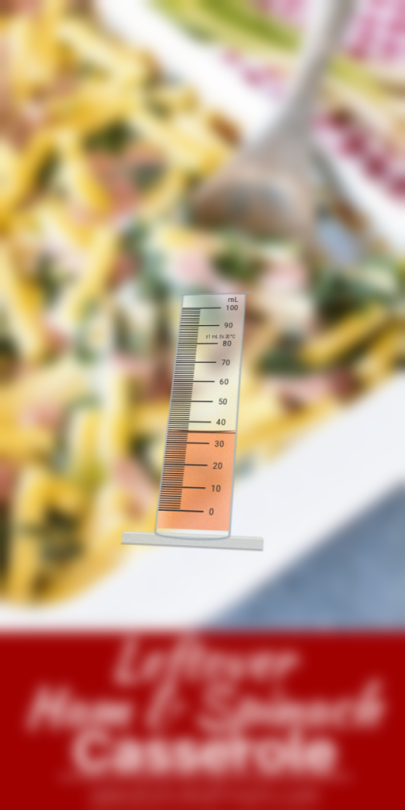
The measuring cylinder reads 35; mL
